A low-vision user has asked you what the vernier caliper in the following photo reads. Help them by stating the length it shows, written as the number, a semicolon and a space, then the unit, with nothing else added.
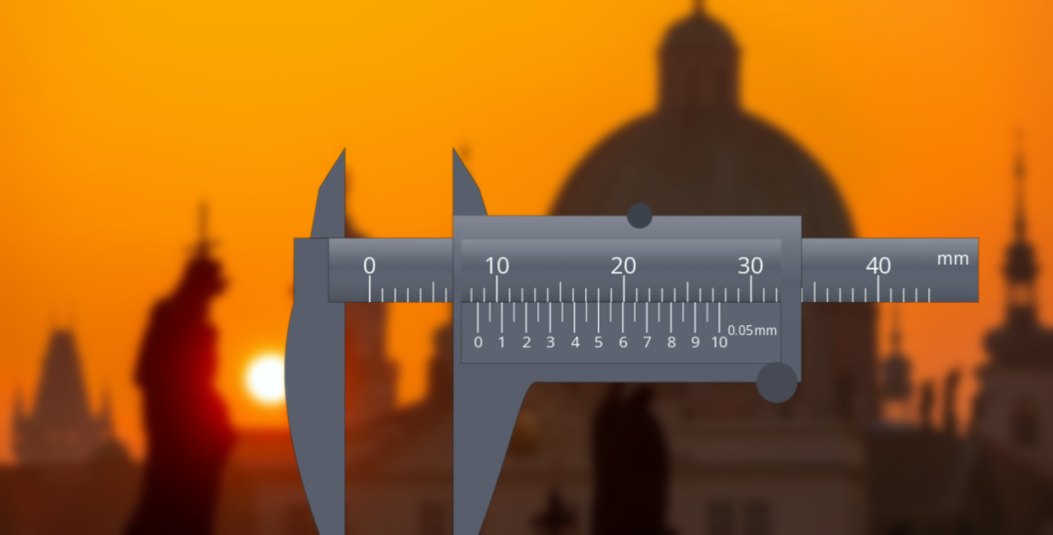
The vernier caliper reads 8.5; mm
